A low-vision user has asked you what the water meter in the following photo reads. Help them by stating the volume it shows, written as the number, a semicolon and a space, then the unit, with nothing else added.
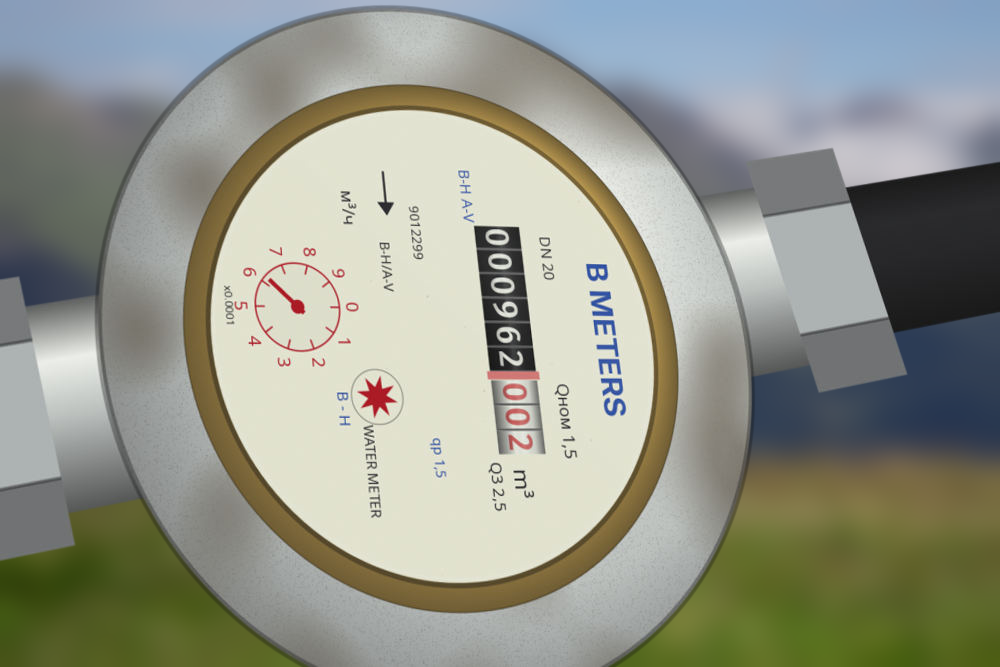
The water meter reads 962.0026; m³
